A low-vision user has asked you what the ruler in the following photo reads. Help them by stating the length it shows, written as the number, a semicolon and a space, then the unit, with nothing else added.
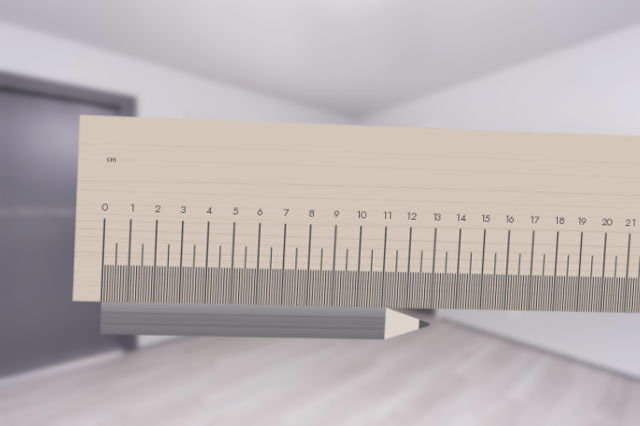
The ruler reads 13; cm
